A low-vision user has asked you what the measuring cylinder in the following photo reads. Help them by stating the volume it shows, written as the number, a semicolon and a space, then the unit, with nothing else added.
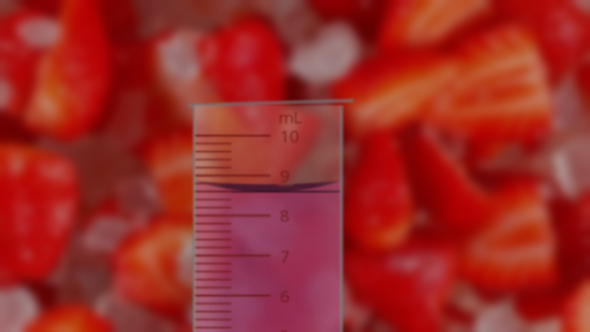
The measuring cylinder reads 8.6; mL
